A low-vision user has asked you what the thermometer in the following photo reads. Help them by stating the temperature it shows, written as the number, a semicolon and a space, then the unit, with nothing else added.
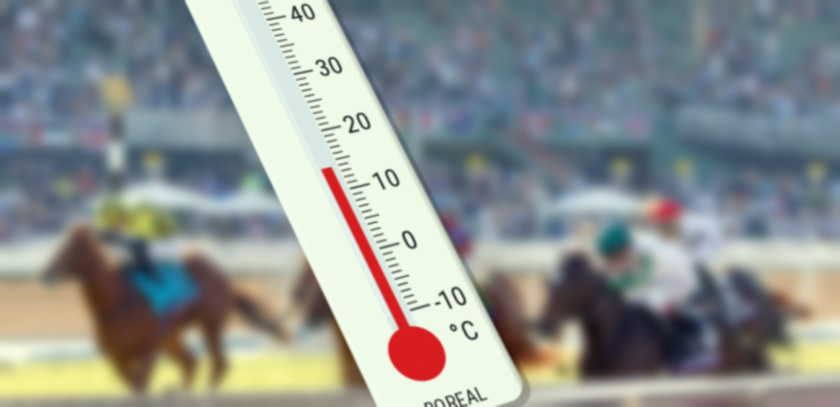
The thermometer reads 14; °C
